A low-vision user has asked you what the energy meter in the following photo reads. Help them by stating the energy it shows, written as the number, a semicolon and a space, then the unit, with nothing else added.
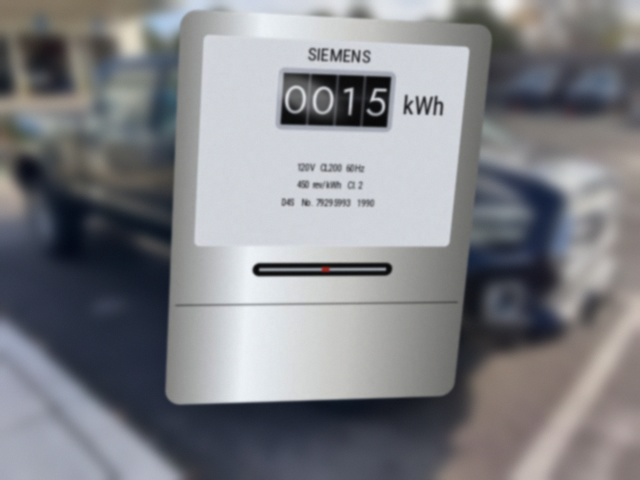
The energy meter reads 15; kWh
